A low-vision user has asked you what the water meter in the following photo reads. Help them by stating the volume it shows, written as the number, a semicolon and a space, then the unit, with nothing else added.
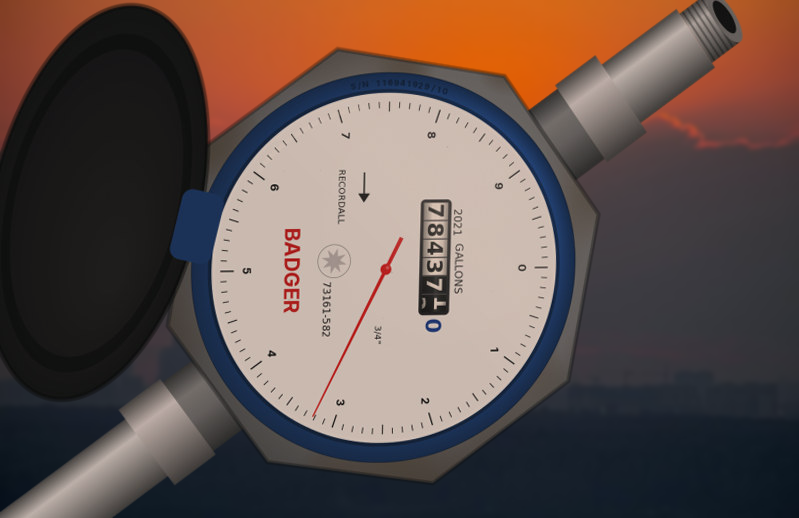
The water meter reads 7843713.2; gal
